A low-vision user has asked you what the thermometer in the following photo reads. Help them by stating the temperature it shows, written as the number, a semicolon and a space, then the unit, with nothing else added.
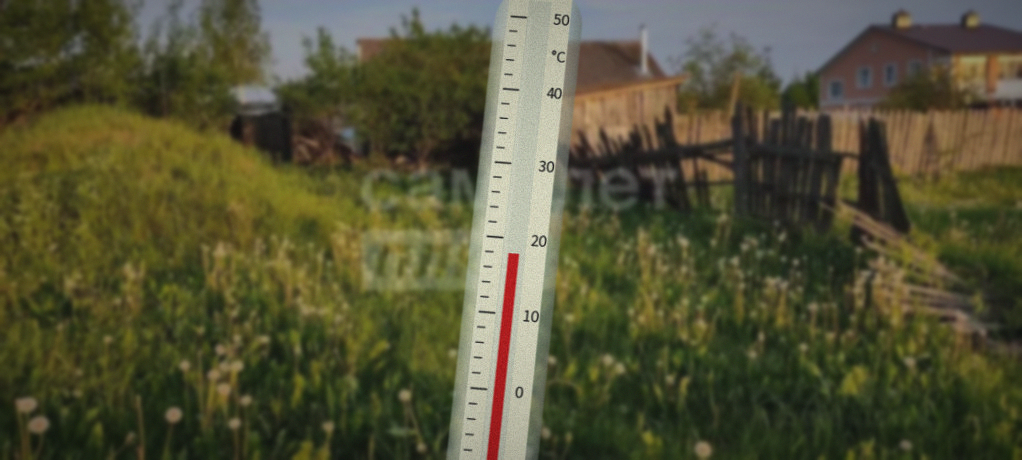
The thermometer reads 18; °C
